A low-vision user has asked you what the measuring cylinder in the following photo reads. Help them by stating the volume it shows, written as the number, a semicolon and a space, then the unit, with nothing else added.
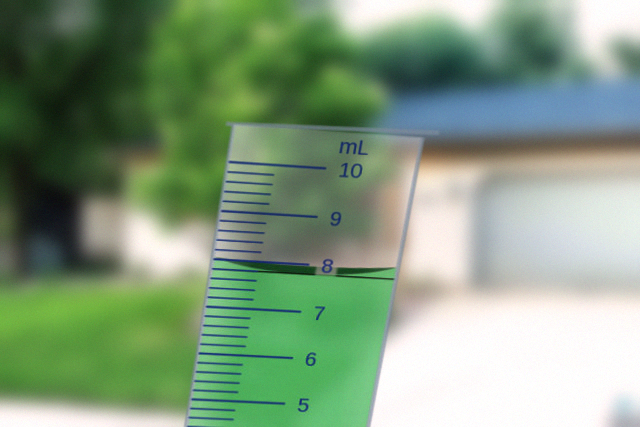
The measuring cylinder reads 7.8; mL
